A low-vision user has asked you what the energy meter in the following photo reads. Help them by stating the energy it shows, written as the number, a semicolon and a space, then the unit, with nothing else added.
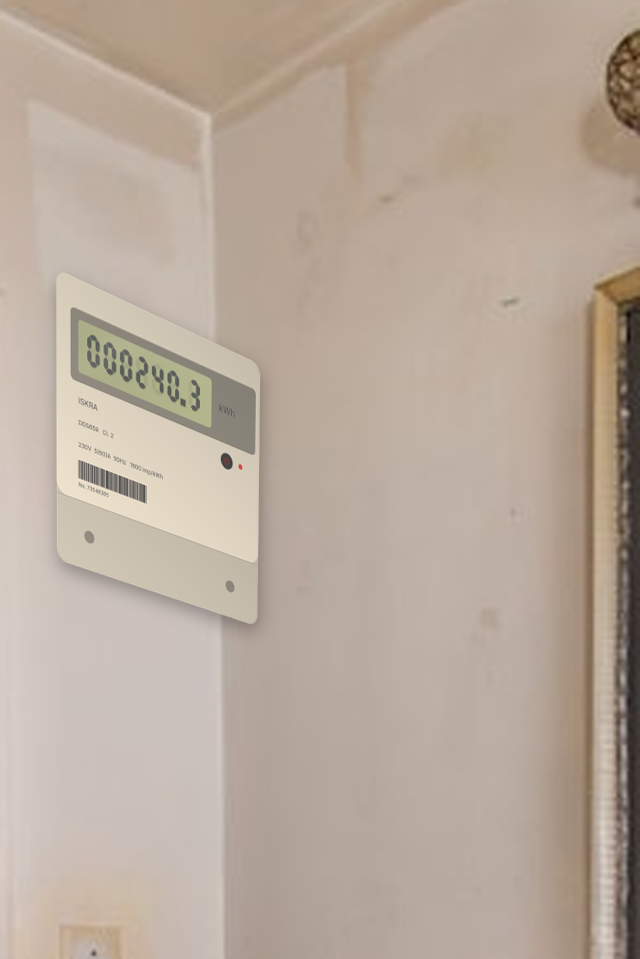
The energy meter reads 240.3; kWh
